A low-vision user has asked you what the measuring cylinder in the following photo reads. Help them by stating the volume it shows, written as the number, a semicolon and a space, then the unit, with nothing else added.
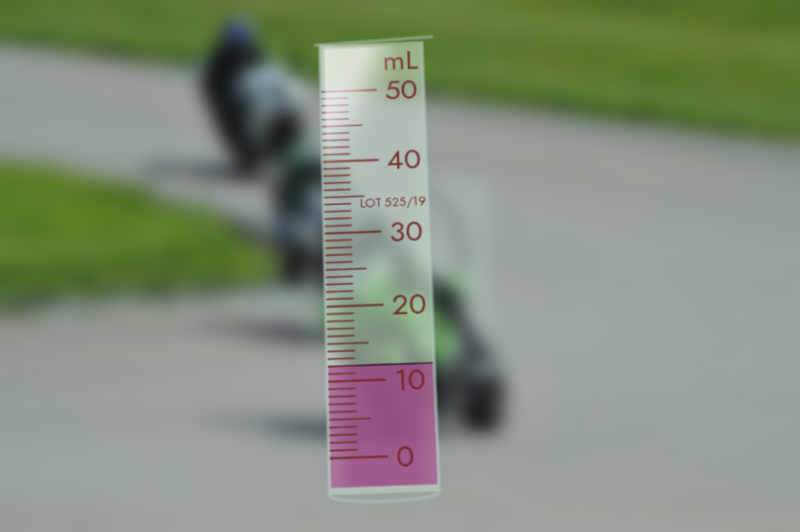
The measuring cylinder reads 12; mL
